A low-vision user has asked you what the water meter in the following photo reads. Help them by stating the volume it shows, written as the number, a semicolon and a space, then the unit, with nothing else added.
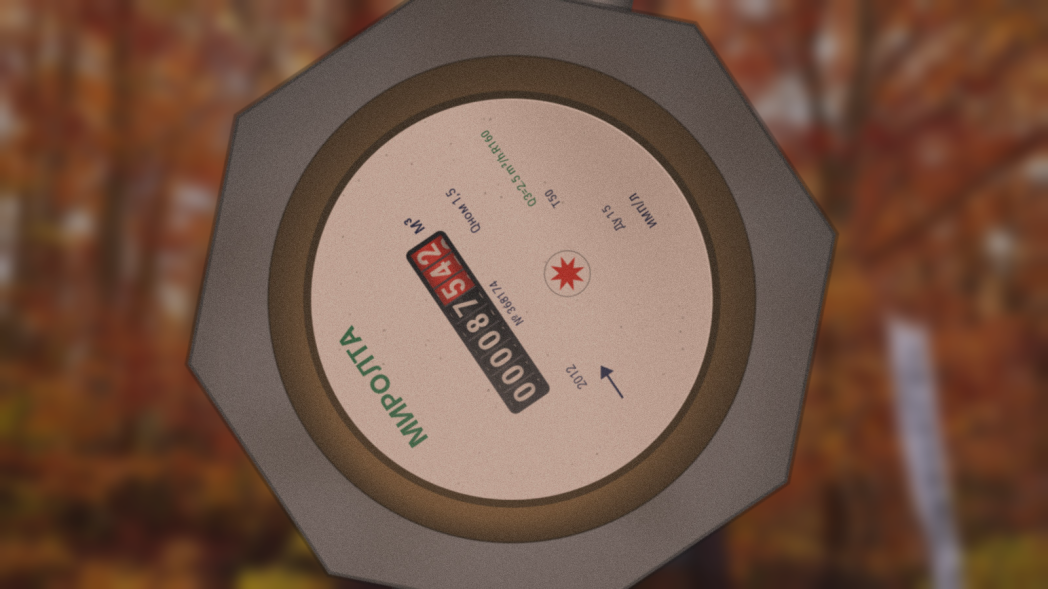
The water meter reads 87.542; m³
